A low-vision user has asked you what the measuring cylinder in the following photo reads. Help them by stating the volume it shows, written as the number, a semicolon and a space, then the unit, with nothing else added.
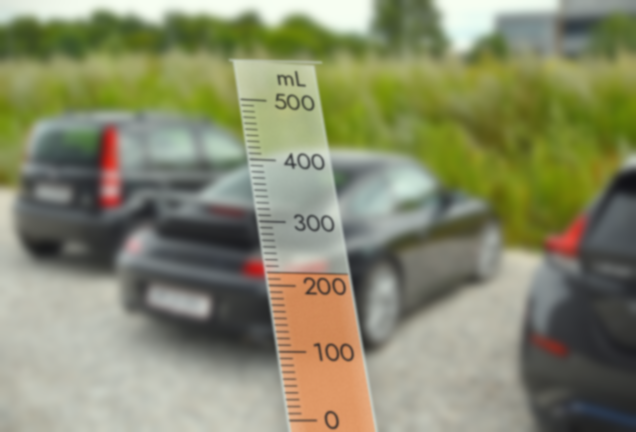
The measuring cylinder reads 220; mL
